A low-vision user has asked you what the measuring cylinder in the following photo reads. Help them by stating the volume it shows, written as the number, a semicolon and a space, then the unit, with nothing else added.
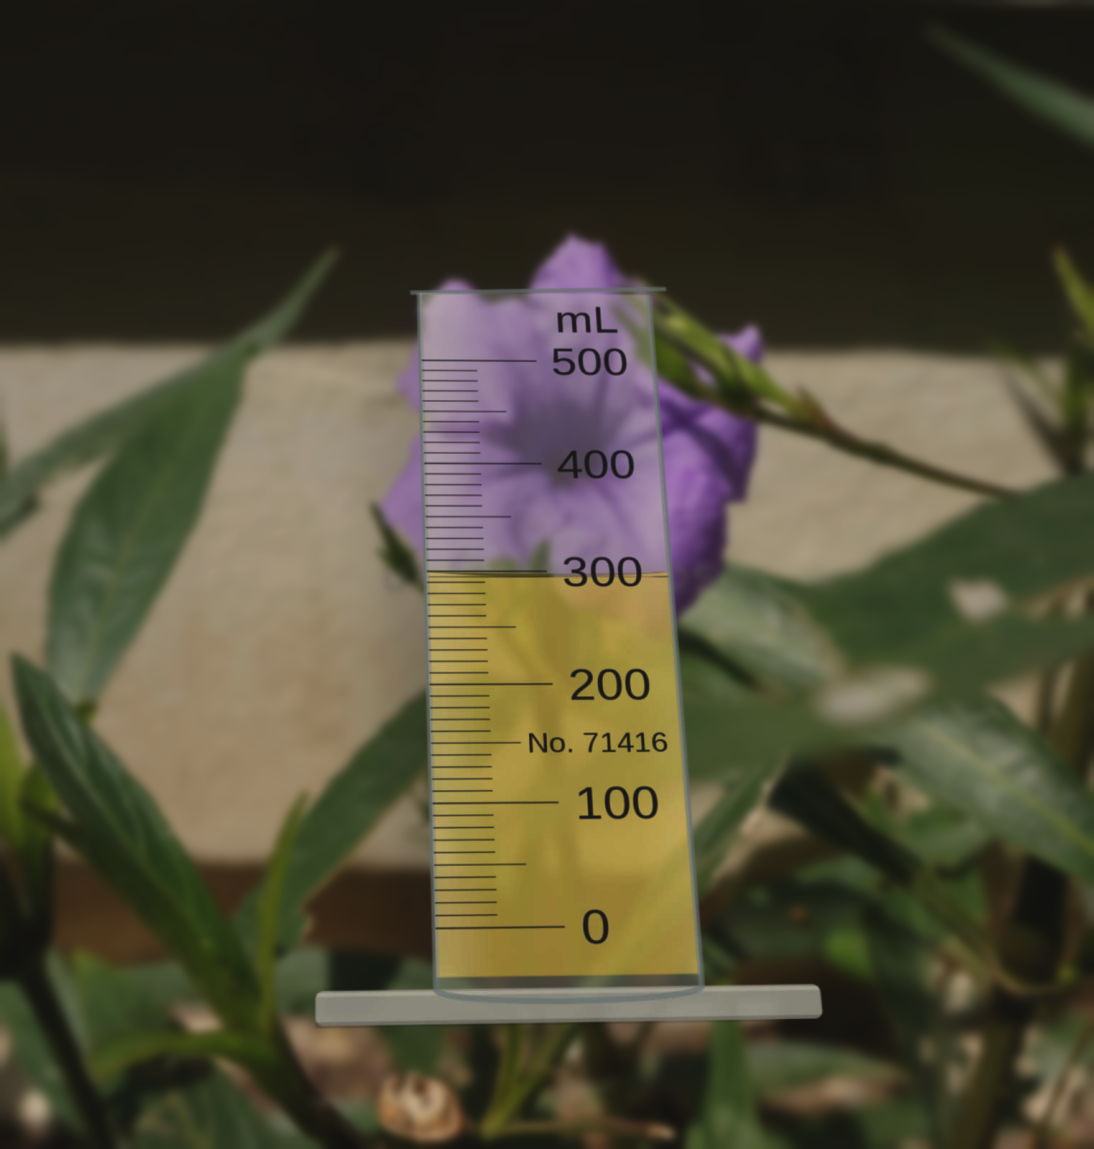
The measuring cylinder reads 295; mL
